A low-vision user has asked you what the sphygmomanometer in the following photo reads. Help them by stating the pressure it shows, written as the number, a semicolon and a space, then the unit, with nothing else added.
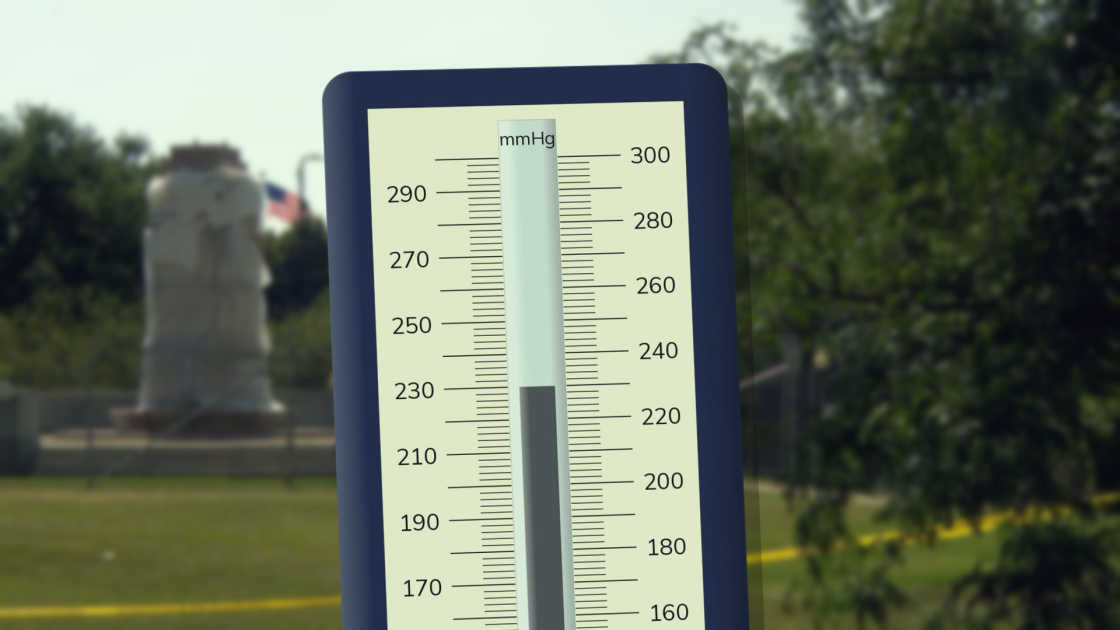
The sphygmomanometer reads 230; mmHg
